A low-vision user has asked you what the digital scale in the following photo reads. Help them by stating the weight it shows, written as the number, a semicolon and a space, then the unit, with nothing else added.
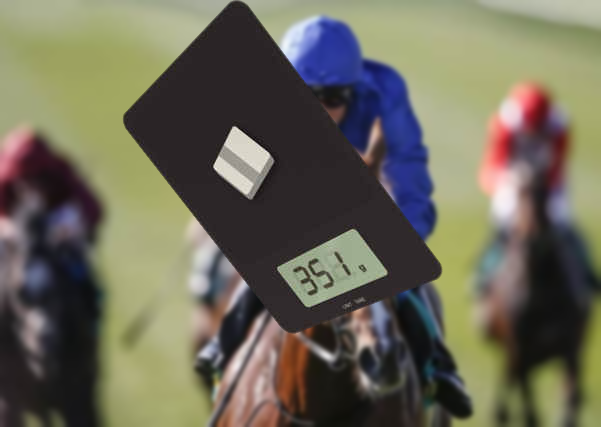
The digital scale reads 351; g
